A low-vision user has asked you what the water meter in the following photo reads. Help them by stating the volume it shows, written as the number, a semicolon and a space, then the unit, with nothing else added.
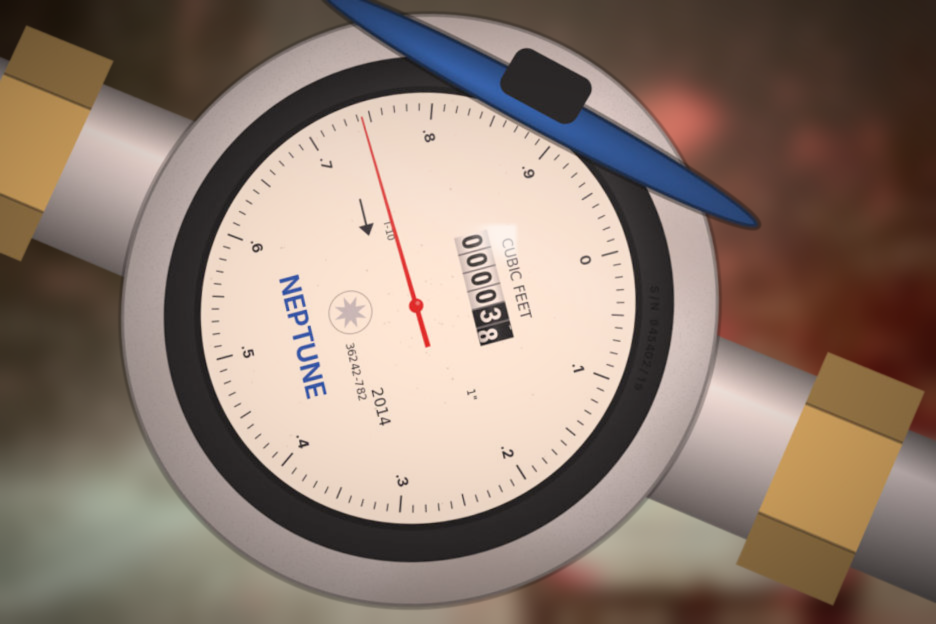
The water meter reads 37.74; ft³
